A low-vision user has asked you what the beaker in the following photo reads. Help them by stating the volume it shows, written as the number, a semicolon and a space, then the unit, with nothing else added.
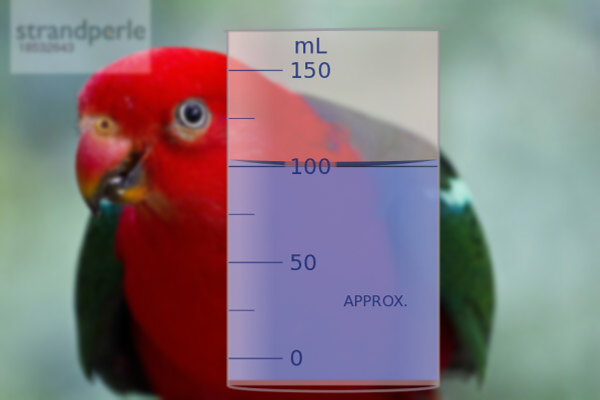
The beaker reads 100; mL
